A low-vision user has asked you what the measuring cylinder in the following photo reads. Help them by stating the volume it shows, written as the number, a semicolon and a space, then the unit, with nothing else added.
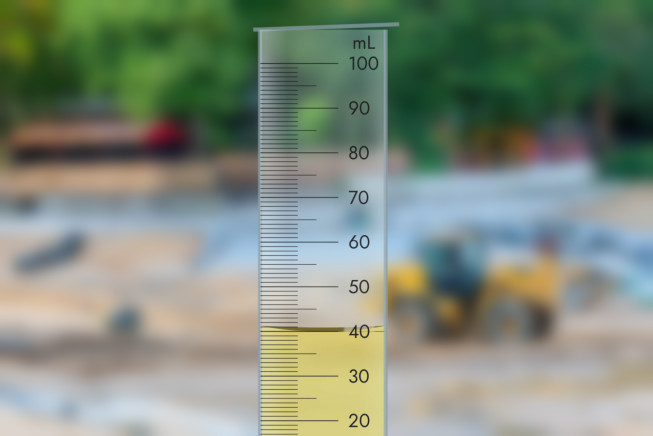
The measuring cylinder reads 40; mL
